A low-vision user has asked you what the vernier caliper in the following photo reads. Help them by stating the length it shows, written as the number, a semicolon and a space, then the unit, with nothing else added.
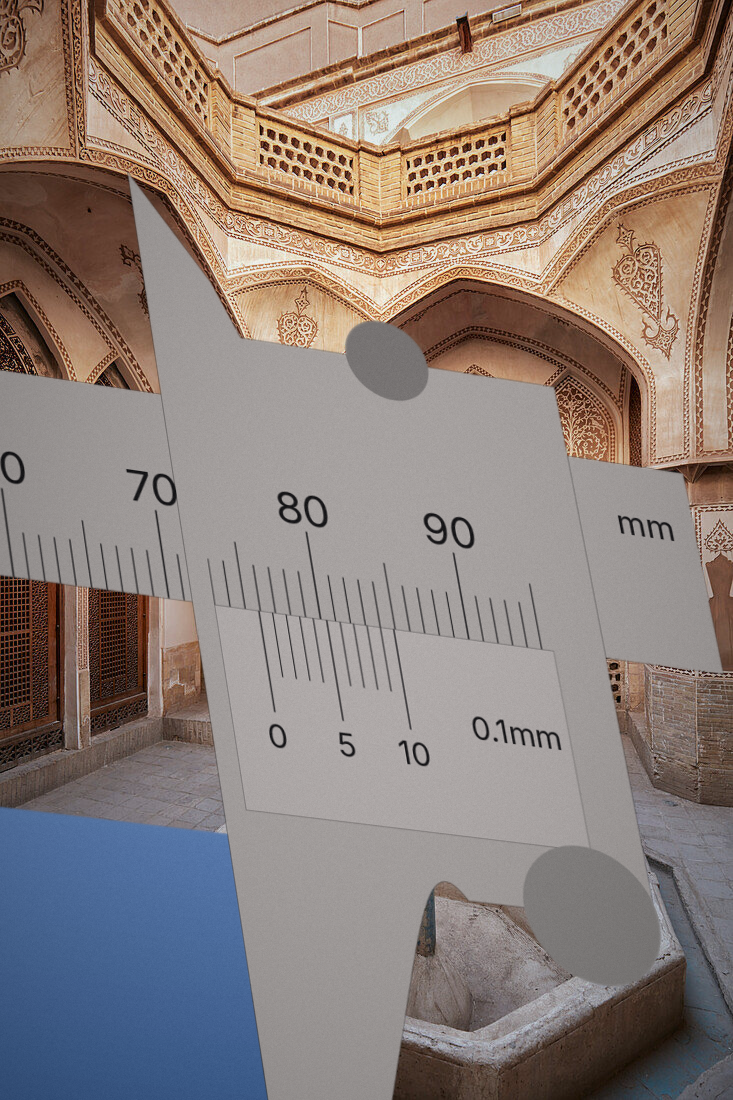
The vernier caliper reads 75.9; mm
